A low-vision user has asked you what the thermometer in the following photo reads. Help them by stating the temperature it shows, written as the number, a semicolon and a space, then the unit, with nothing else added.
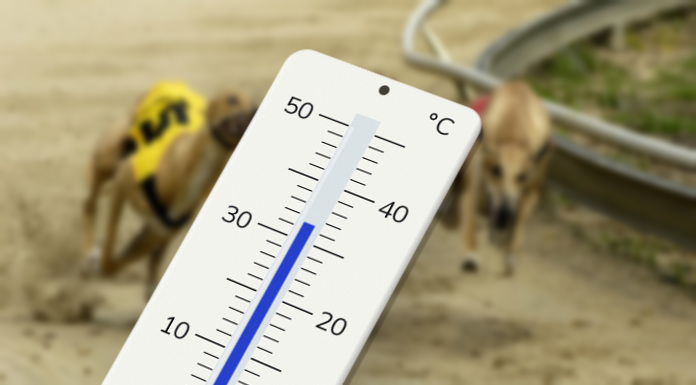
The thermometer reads 33; °C
